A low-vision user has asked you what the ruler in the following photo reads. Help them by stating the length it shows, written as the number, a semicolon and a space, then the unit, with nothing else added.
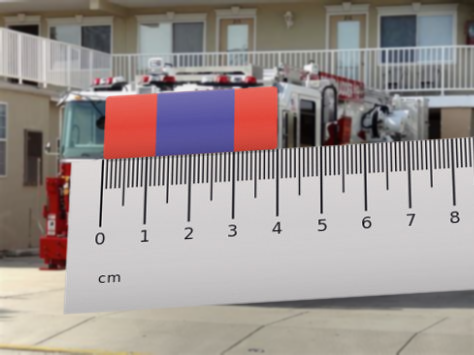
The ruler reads 4; cm
